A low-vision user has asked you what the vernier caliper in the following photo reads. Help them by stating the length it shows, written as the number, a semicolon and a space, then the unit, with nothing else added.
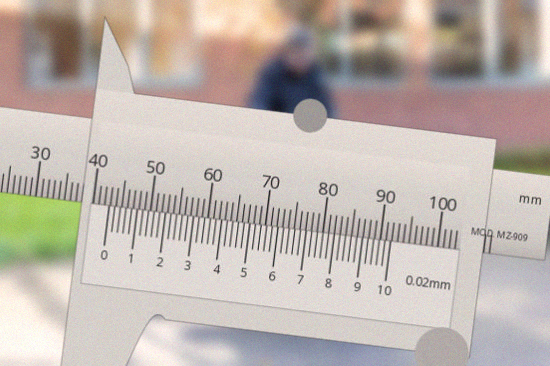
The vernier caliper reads 42.8; mm
